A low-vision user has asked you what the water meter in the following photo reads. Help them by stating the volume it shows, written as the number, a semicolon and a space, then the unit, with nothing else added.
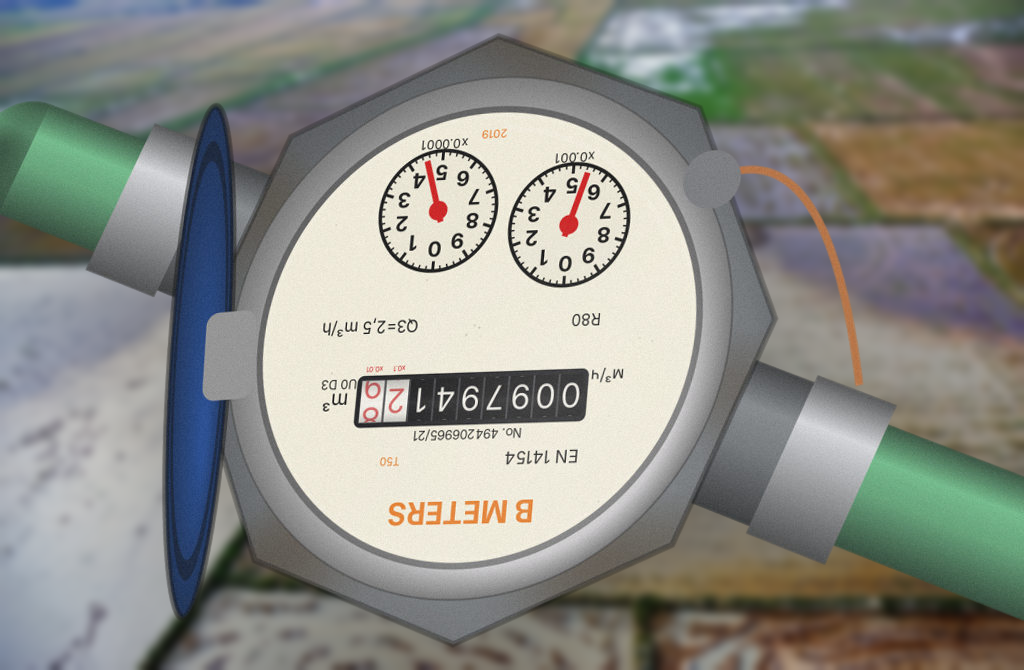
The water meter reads 97941.2854; m³
